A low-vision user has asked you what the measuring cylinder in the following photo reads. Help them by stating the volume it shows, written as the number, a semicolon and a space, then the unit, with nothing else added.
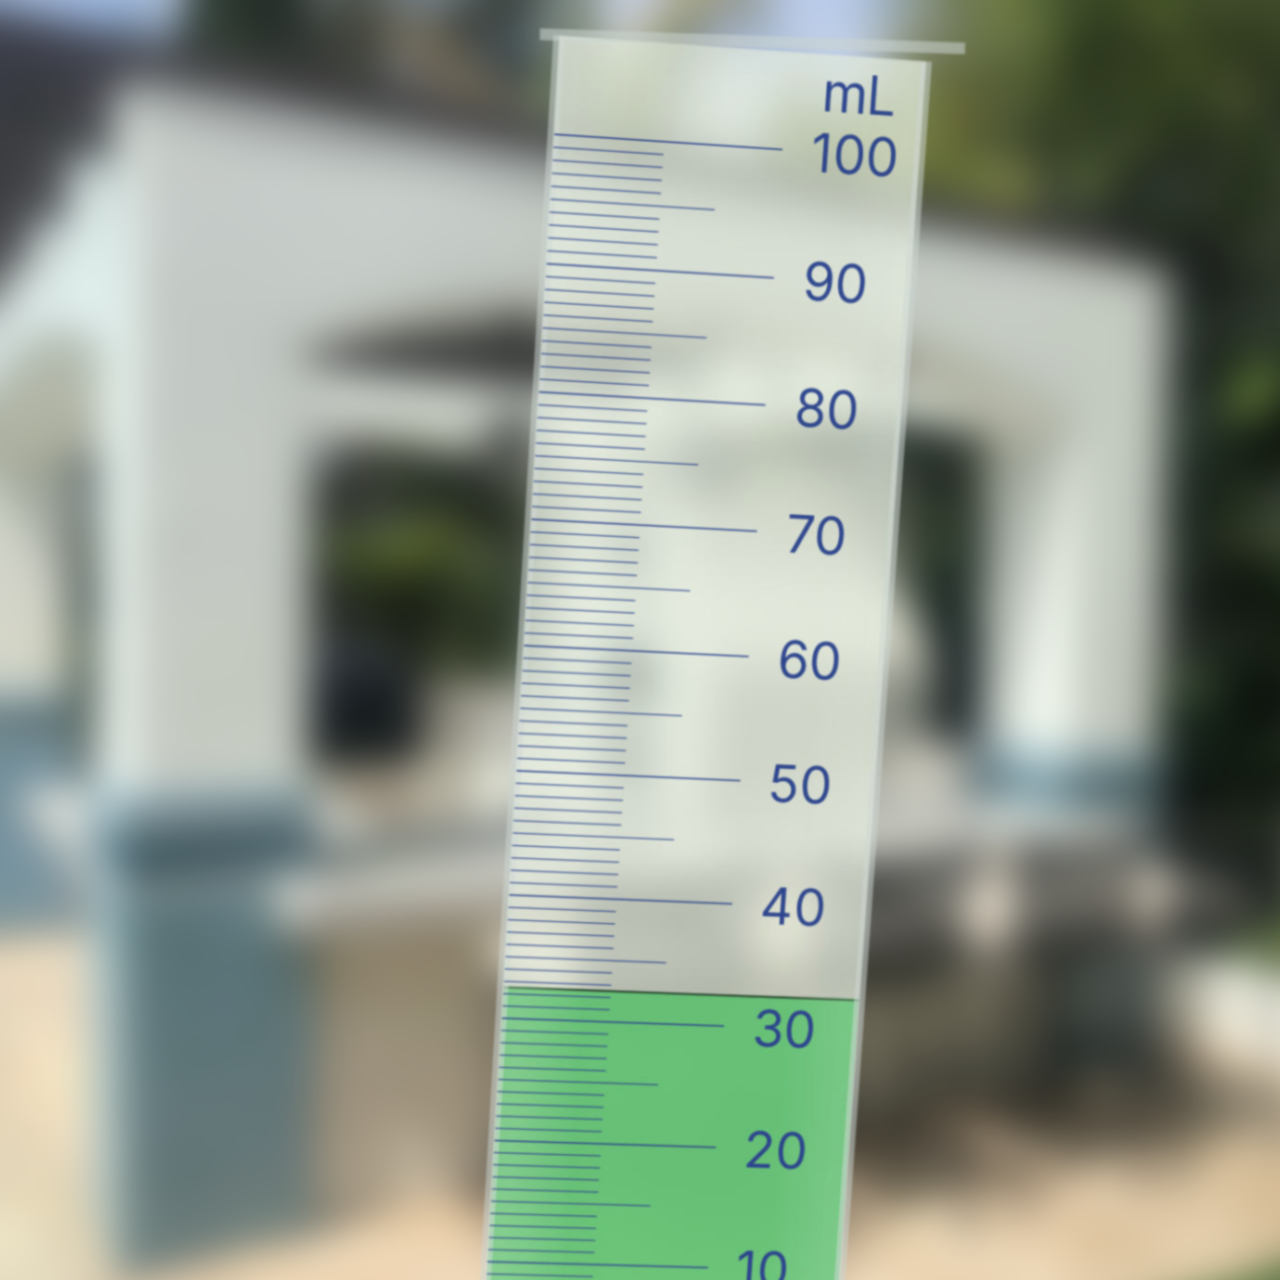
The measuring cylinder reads 32.5; mL
